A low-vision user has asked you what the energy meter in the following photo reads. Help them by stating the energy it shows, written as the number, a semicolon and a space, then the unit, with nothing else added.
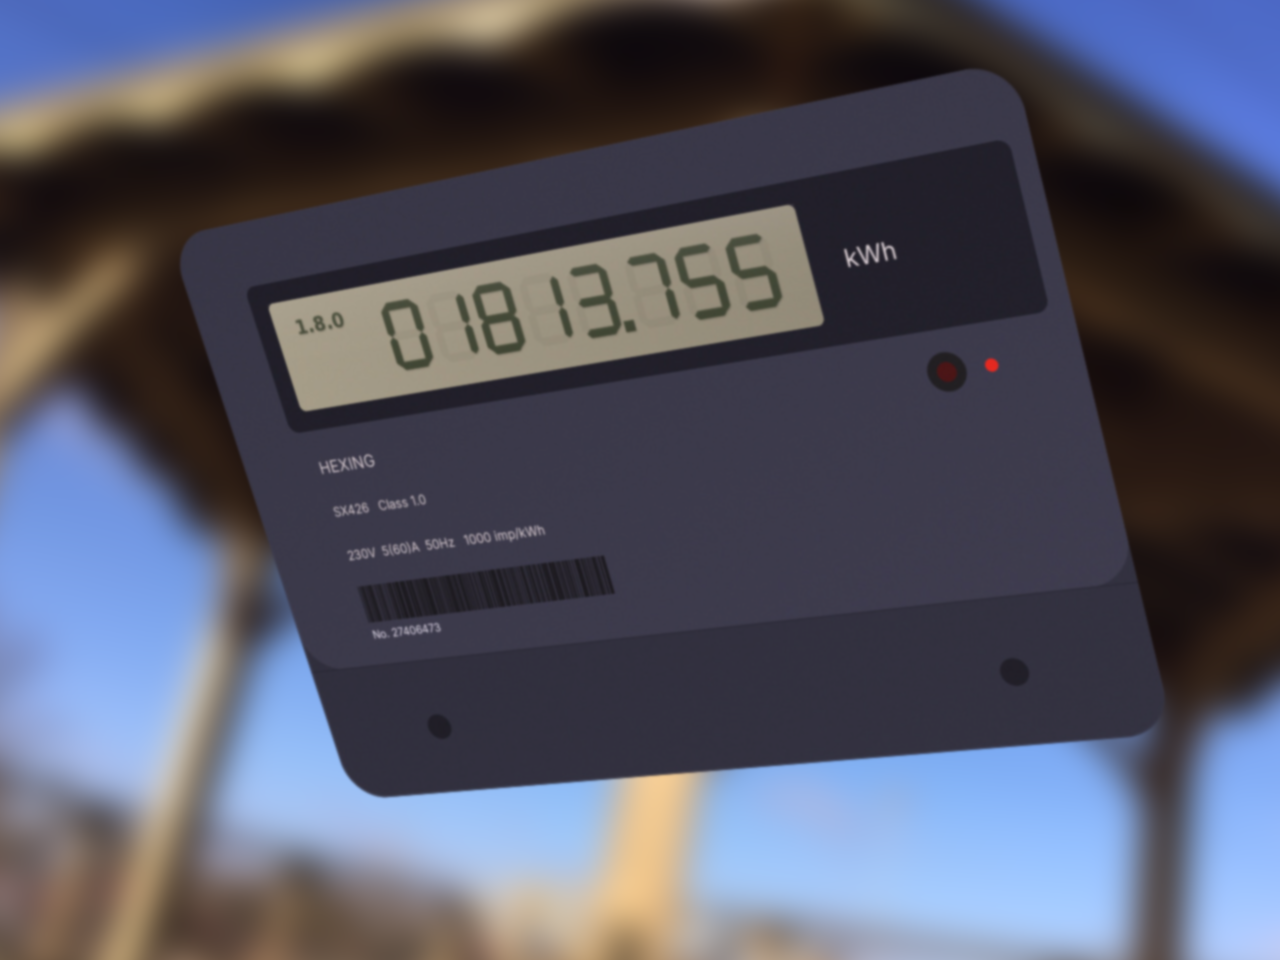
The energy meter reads 1813.755; kWh
